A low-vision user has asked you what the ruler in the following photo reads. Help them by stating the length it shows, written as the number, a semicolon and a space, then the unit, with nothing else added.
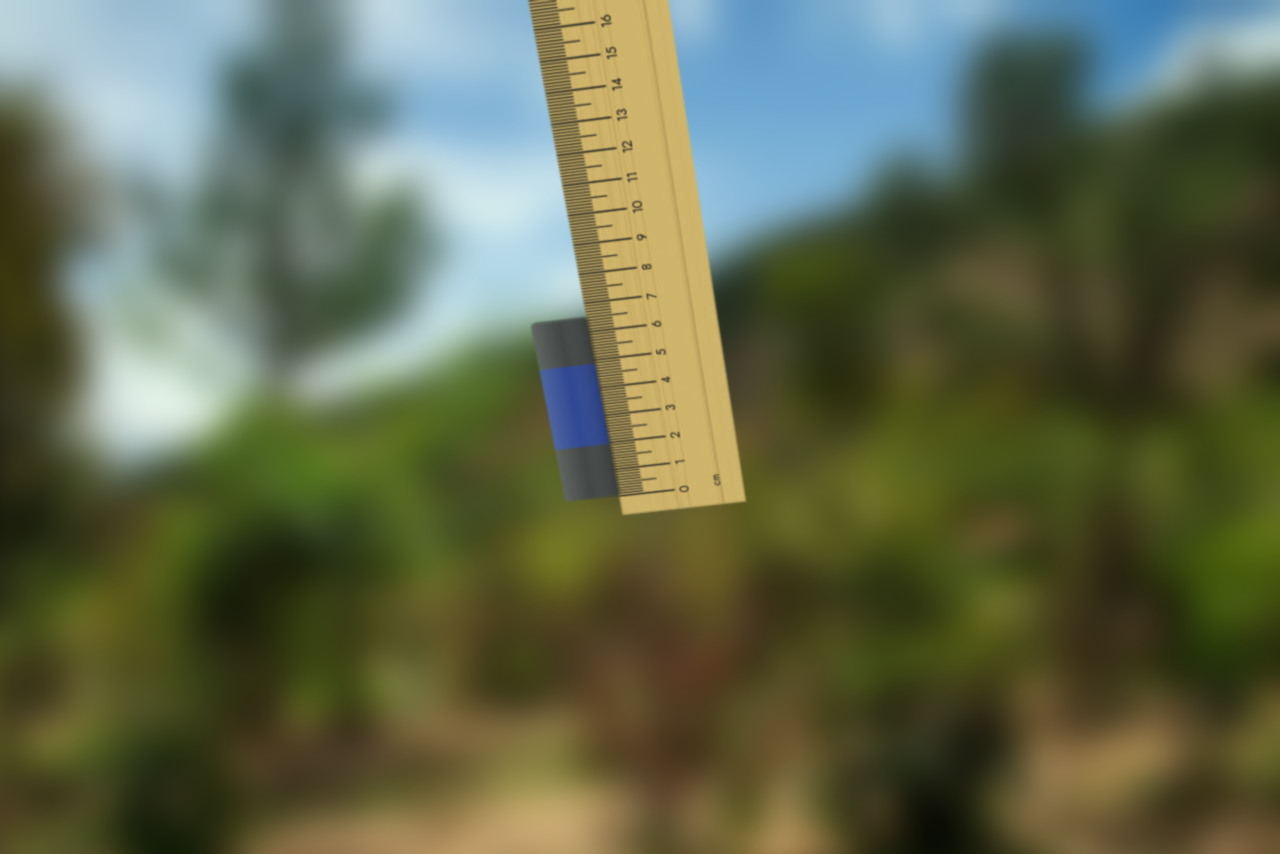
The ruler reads 6.5; cm
